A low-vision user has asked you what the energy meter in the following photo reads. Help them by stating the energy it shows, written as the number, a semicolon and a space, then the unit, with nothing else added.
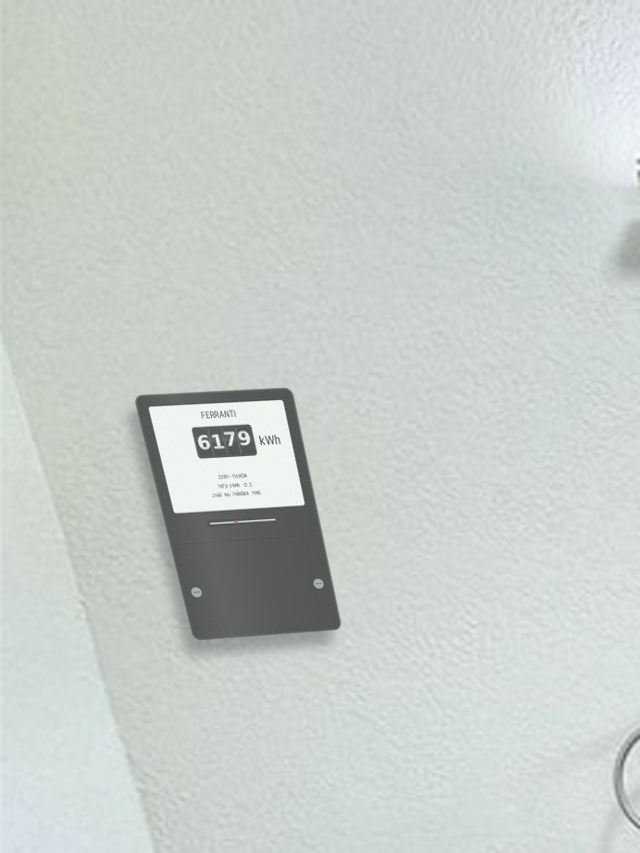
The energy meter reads 6179; kWh
